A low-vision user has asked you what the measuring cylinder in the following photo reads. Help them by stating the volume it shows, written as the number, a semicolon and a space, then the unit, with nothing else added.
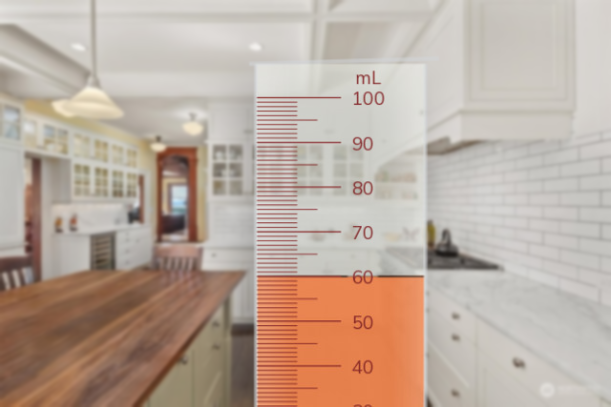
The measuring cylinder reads 60; mL
